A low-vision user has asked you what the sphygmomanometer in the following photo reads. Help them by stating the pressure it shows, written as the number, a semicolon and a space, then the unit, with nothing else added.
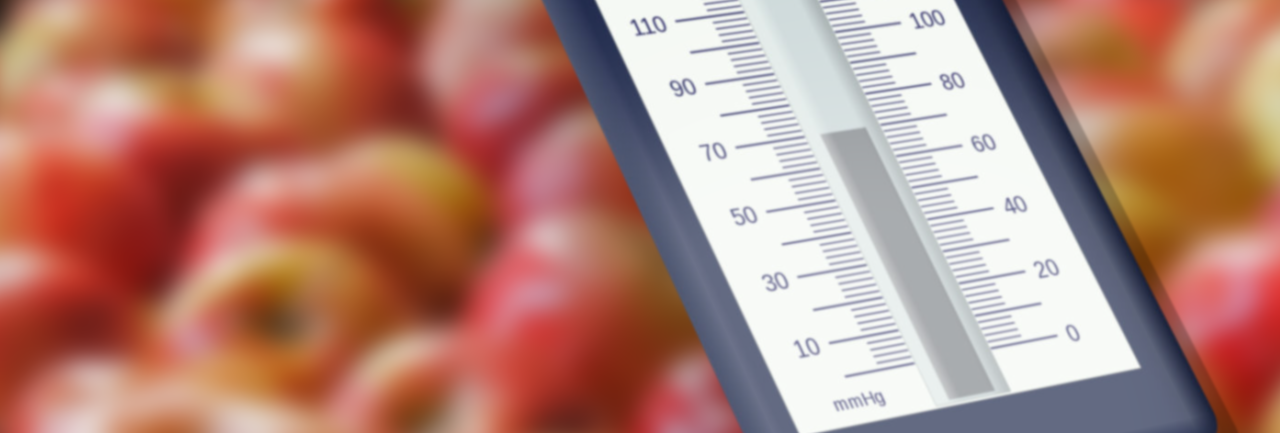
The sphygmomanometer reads 70; mmHg
